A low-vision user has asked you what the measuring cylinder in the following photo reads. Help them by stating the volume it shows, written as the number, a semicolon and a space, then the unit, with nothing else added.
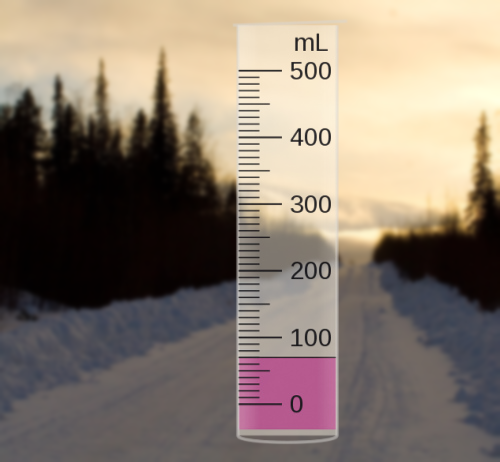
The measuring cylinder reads 70; mL
